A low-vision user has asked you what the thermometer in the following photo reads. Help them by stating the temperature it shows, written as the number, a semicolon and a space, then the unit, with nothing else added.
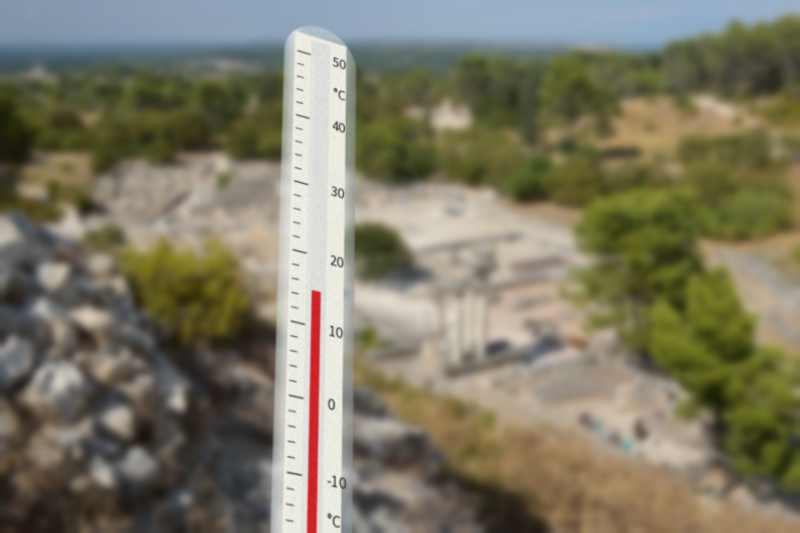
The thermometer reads 15; °C
